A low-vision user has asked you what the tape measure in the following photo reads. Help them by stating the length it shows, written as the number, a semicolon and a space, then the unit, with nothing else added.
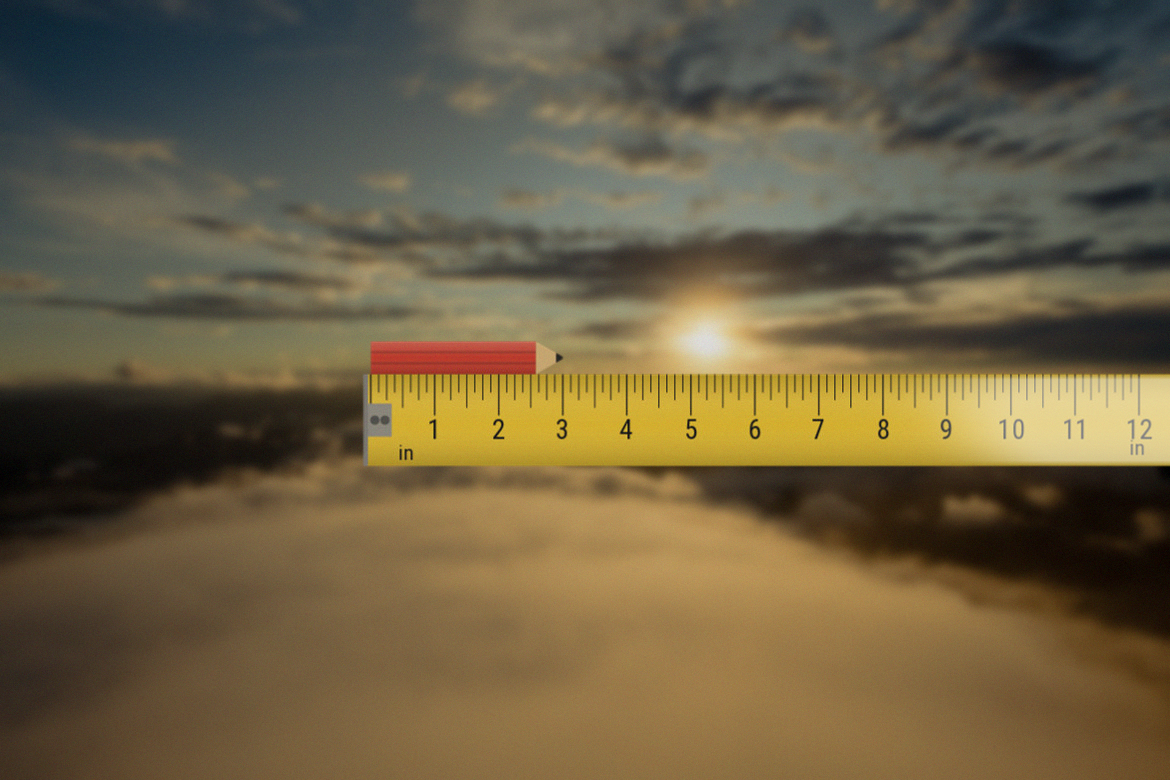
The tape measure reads 3; in
